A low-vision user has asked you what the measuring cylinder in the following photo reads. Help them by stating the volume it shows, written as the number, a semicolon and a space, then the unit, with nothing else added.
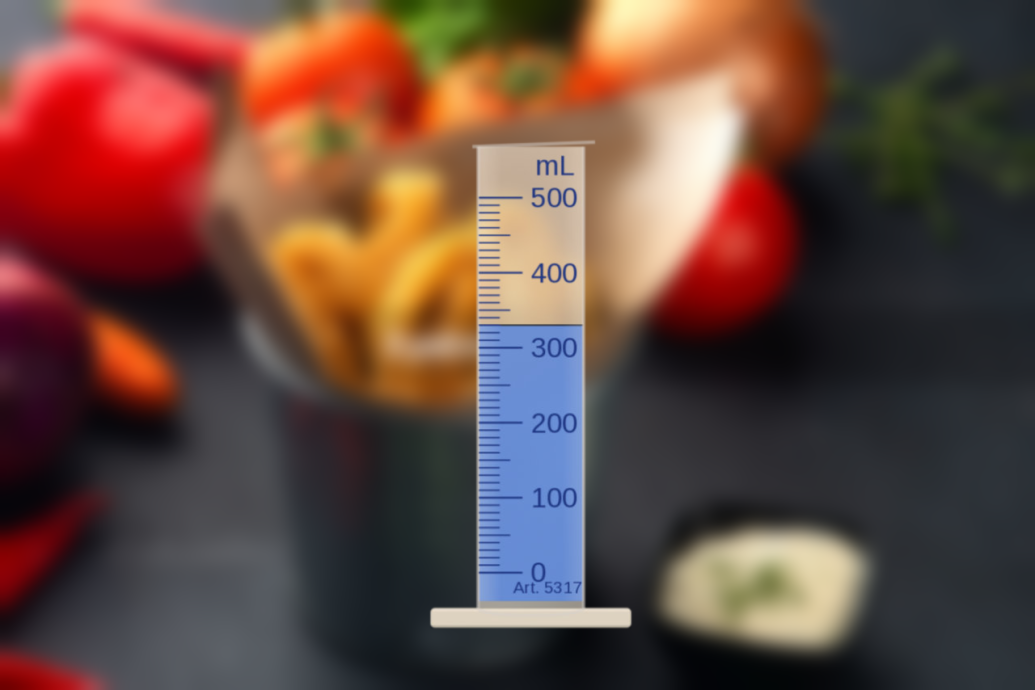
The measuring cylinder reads 330; mL
